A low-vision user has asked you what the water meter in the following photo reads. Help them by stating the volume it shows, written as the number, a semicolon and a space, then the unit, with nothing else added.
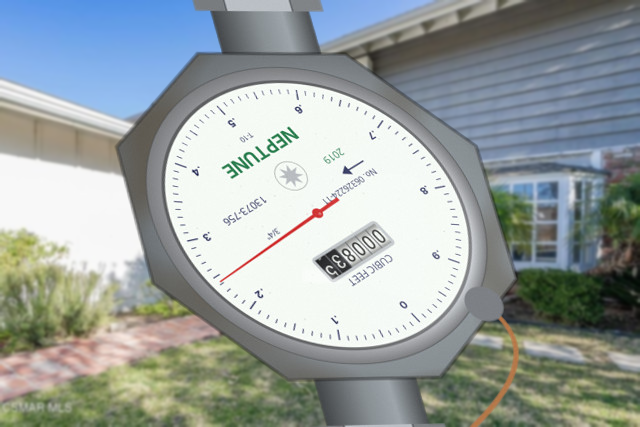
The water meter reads 835.24; ft³
